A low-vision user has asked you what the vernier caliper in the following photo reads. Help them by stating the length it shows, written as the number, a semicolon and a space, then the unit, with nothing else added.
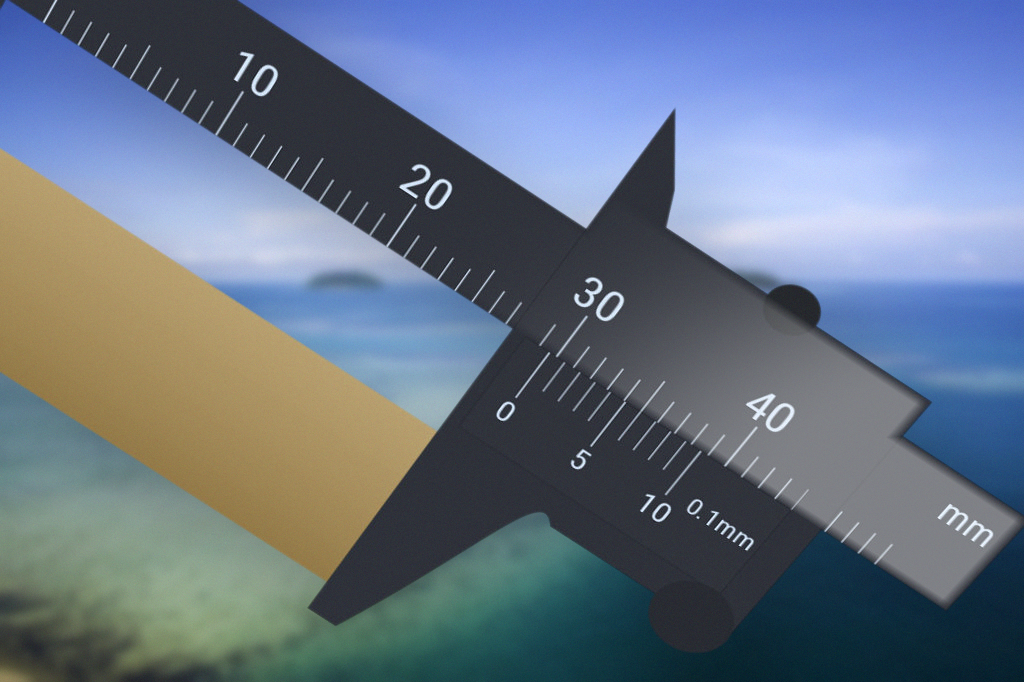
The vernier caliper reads 29.6; mm
